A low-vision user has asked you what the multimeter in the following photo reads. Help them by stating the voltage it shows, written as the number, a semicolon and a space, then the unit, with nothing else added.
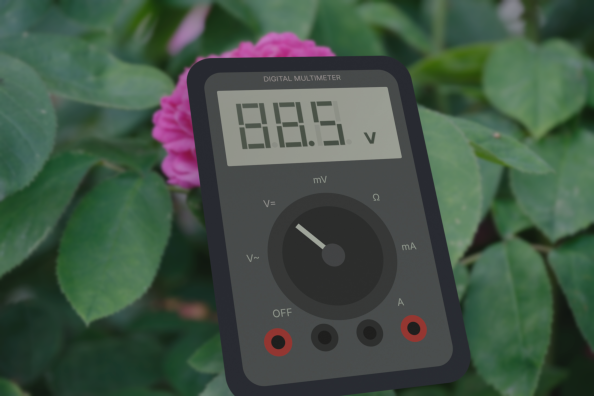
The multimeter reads 88.5; V
